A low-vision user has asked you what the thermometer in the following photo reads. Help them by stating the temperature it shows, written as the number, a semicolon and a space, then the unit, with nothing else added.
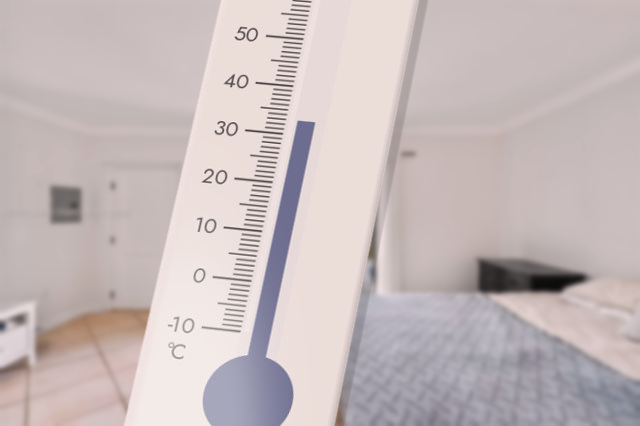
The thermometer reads 33; °C
